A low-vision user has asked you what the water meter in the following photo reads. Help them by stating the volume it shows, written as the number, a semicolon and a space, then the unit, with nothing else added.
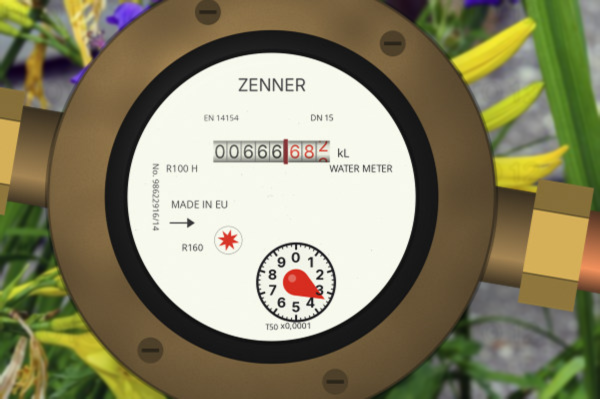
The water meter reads 666.6823; kL
